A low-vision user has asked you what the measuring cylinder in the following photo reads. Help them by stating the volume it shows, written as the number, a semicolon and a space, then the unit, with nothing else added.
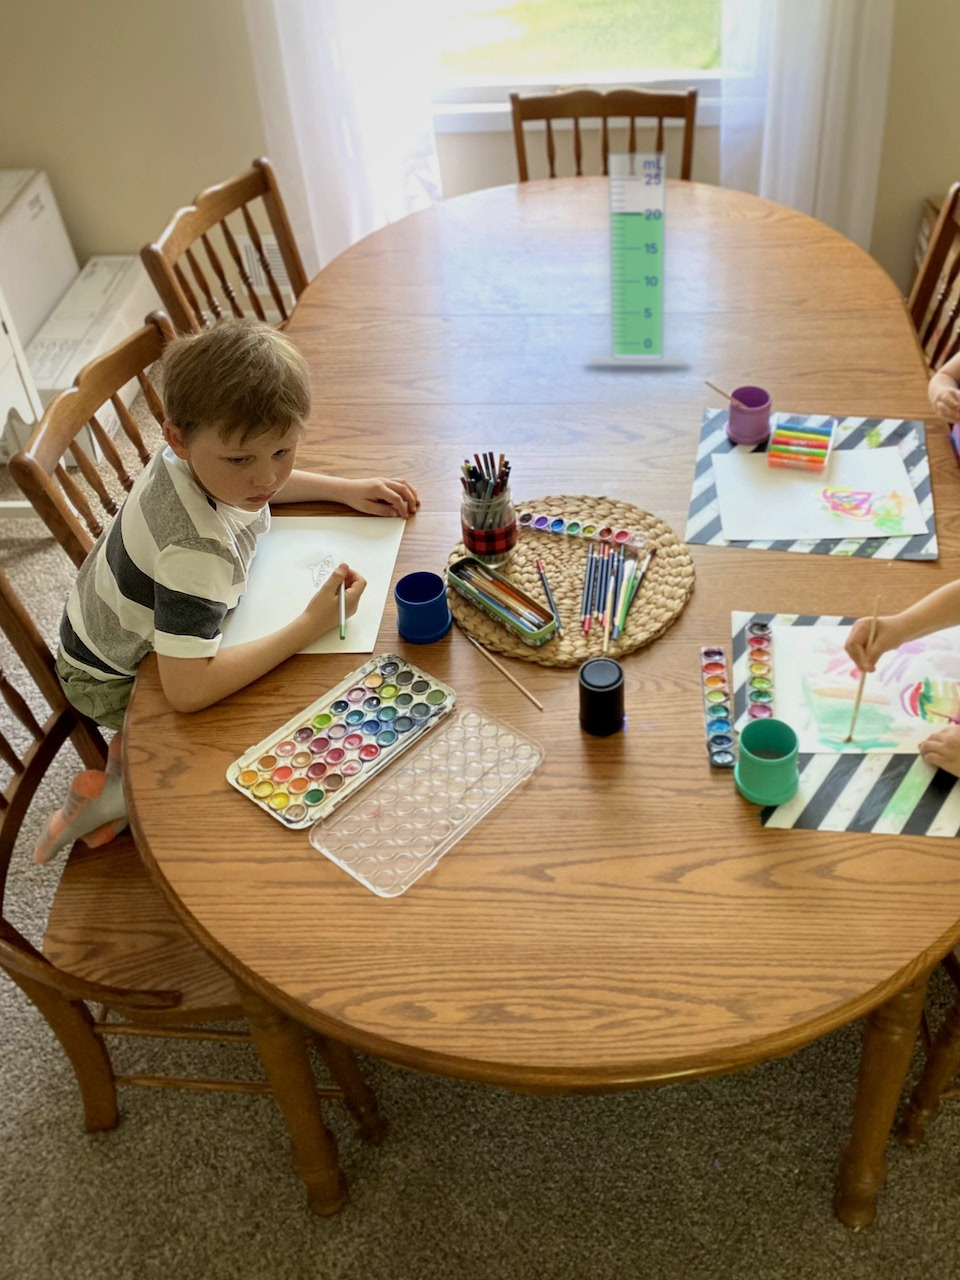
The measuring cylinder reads 20; mL
